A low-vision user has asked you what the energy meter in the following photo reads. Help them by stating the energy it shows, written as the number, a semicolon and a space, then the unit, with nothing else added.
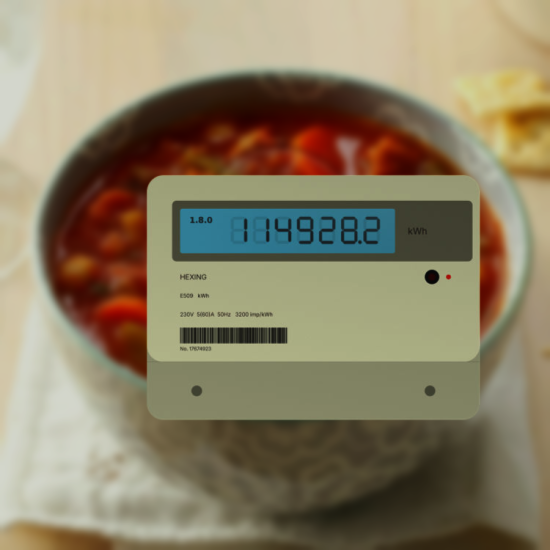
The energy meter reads 114928.2; kWh
